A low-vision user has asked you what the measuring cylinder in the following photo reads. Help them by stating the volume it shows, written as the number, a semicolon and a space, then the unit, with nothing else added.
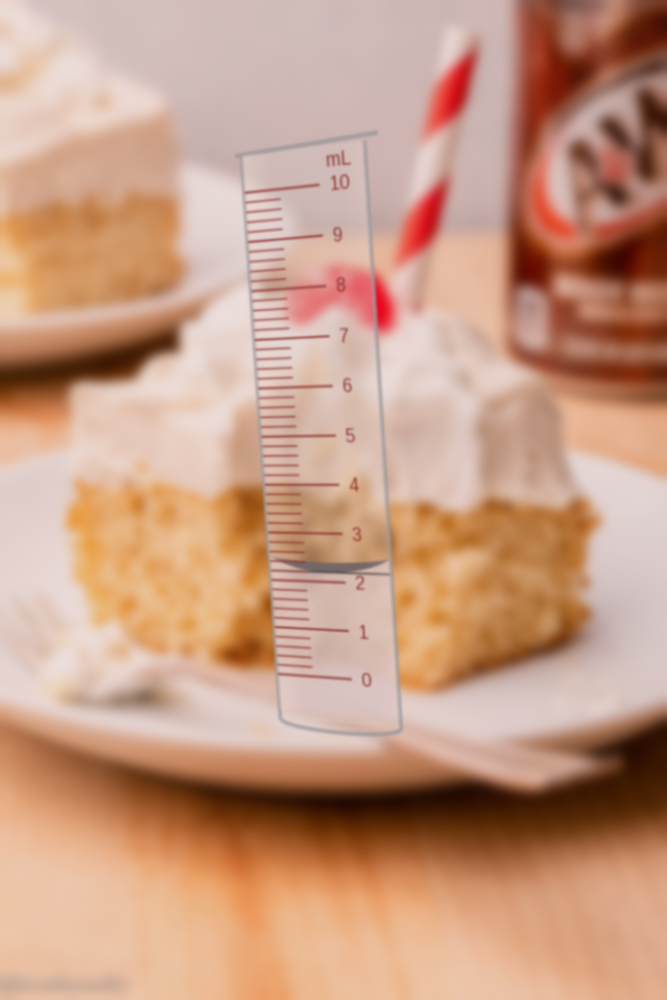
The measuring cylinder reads 2.2; mL
